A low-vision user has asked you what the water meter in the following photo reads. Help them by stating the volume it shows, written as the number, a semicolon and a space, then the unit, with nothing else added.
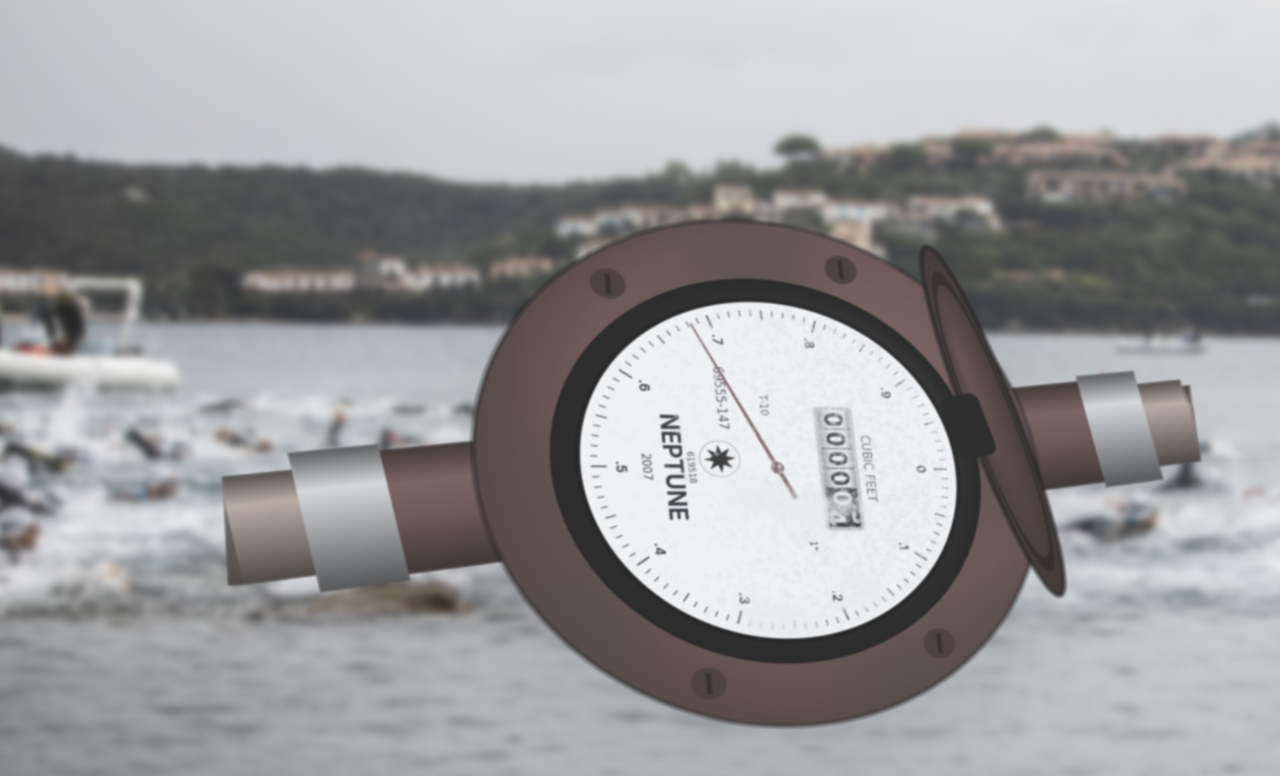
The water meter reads 3.68; ft³
